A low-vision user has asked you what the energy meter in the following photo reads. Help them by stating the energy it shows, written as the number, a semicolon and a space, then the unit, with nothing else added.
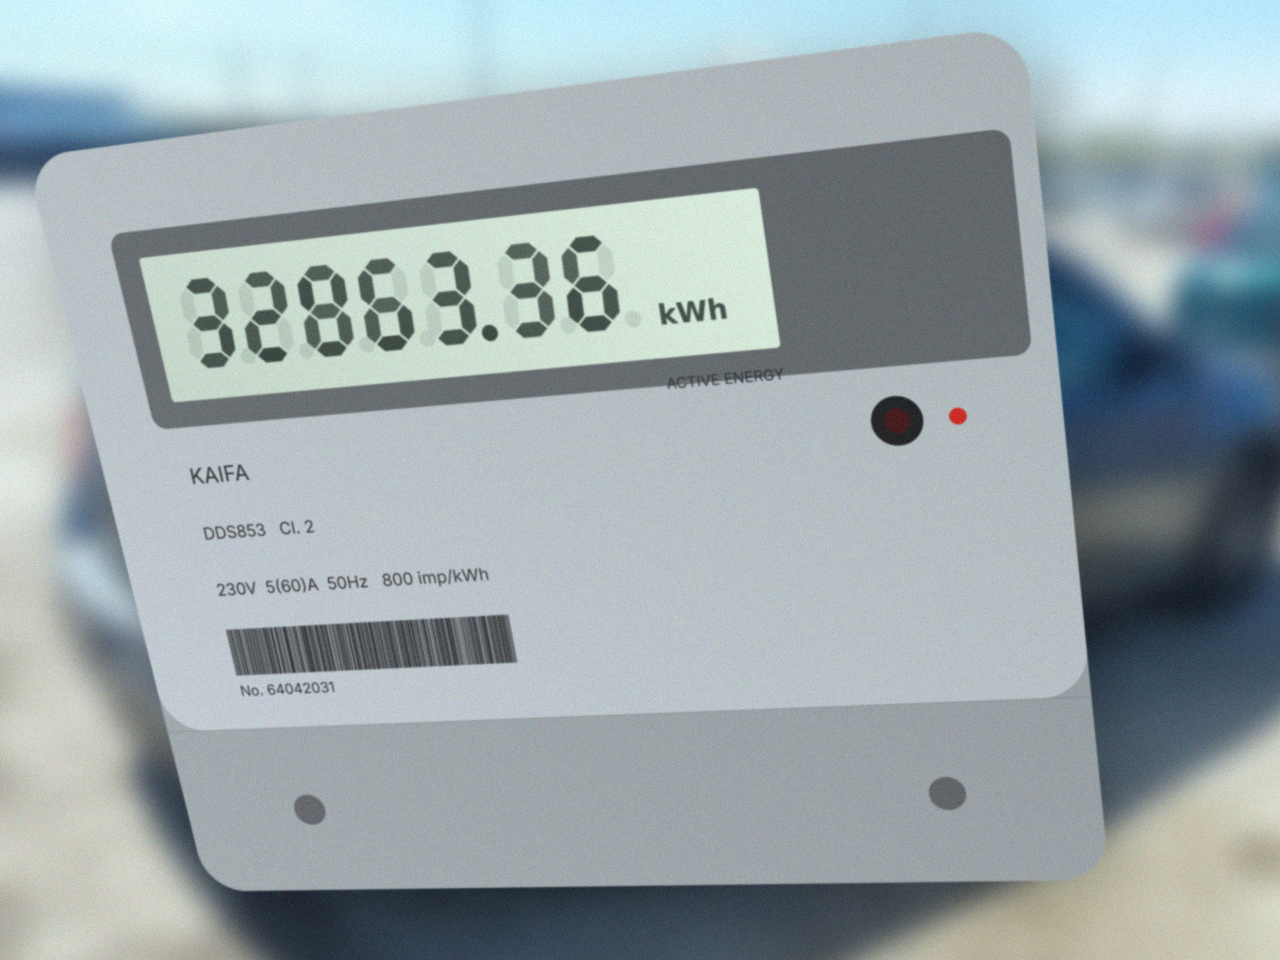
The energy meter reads 32863.36; kWh
